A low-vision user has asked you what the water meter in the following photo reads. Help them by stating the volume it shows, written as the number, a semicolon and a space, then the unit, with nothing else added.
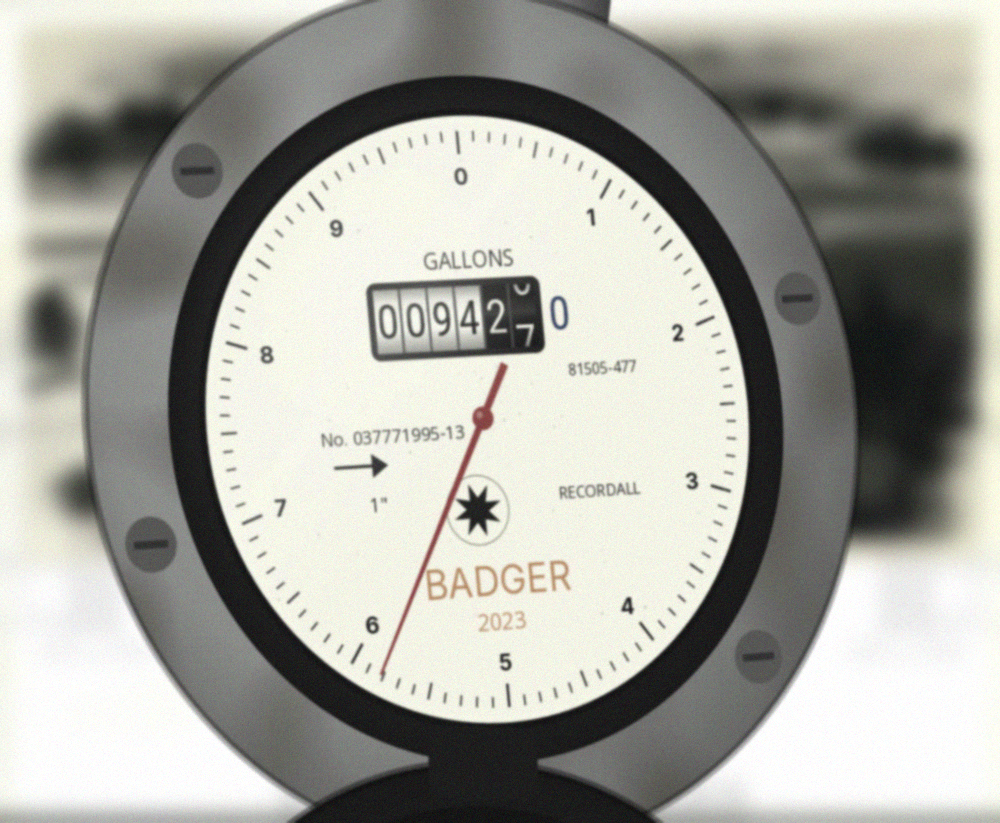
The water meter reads 94265.8; gal
